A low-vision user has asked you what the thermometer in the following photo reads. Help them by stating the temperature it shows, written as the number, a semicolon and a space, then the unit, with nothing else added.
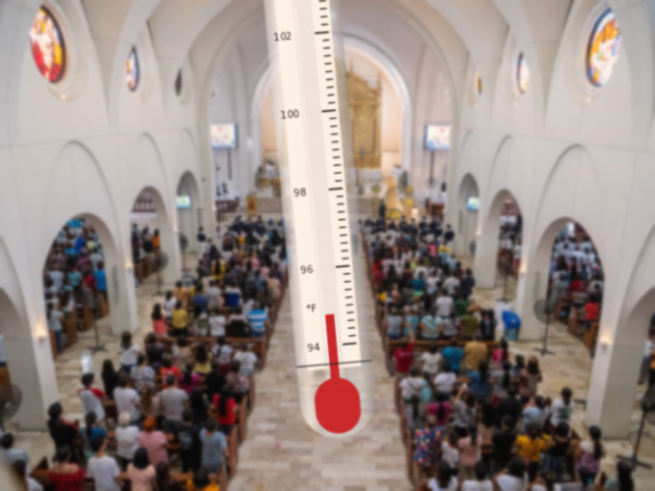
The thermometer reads 94.8; °F
